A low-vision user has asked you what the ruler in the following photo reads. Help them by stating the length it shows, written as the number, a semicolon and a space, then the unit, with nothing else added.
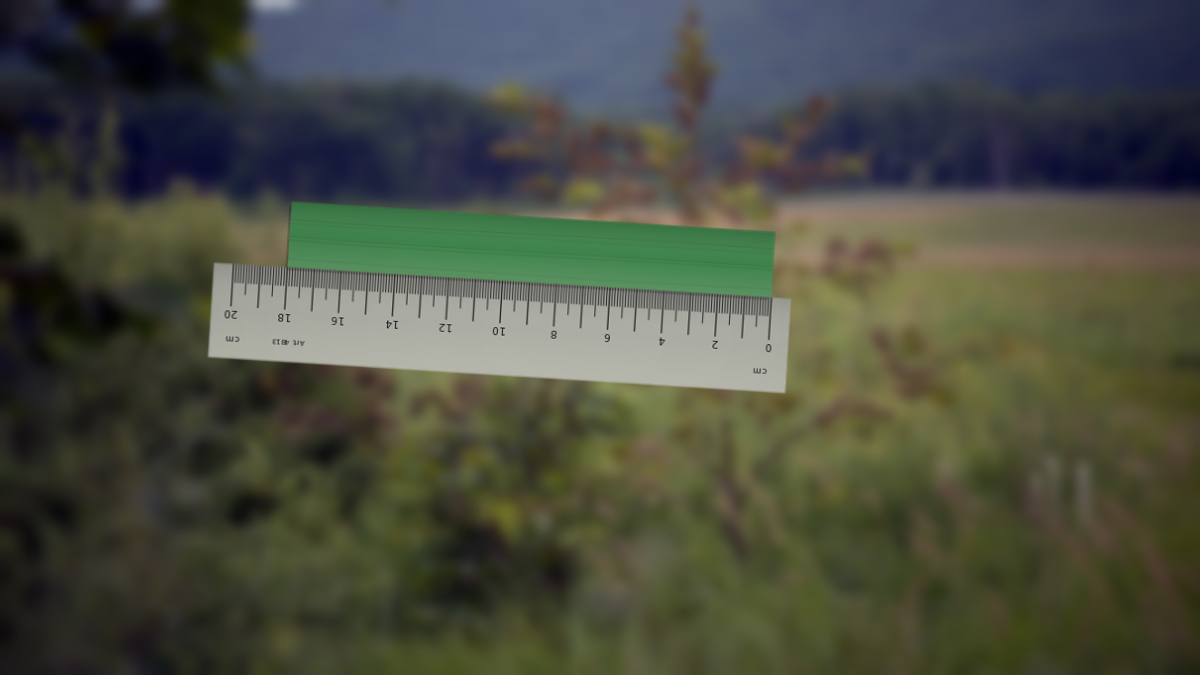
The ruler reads 18; cm
